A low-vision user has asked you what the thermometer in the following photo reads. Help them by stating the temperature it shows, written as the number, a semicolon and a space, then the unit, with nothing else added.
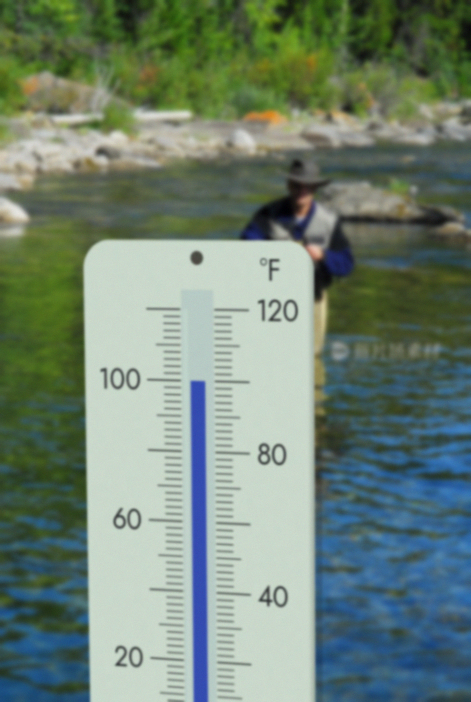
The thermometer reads 100; °F
